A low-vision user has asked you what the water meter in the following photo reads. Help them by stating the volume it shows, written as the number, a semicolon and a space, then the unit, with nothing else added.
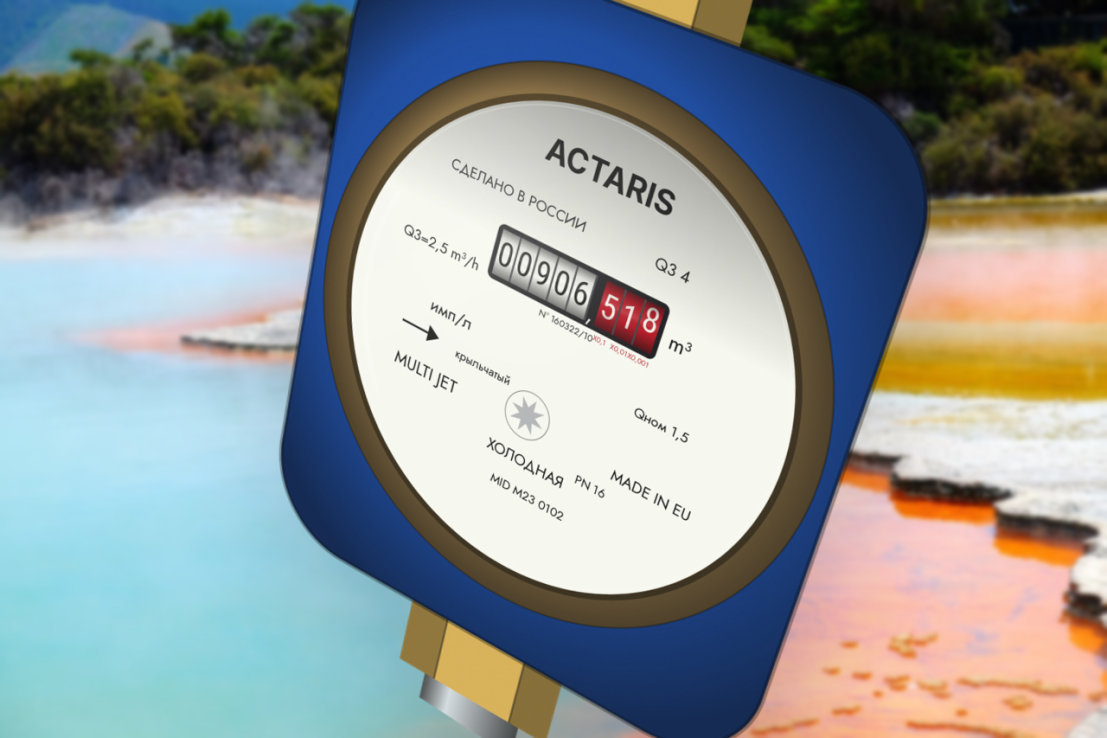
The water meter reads 906.518; m³
